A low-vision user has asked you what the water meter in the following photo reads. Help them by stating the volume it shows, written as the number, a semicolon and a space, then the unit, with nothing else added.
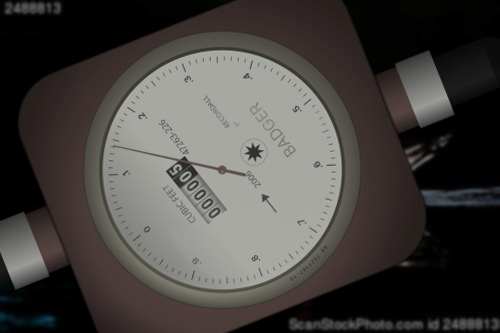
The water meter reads 5.14; ft³
